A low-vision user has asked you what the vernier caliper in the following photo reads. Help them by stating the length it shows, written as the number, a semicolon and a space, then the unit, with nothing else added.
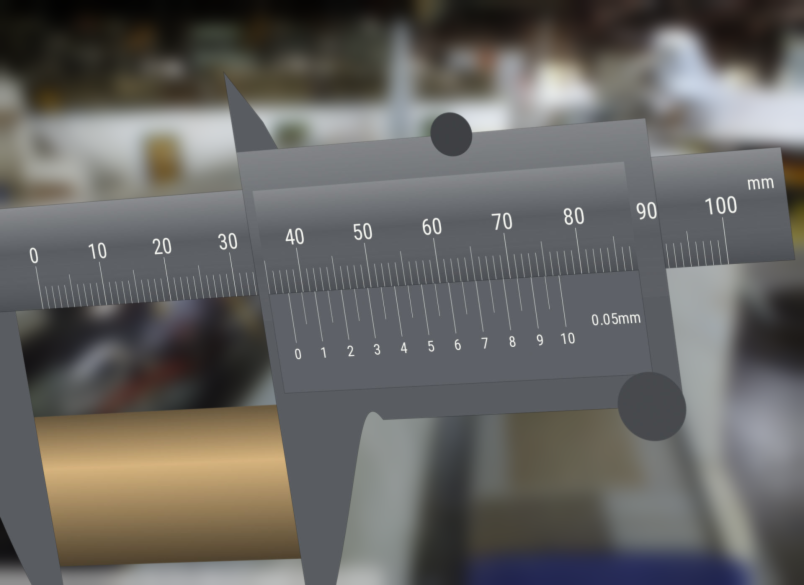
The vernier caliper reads 37.8; mm
